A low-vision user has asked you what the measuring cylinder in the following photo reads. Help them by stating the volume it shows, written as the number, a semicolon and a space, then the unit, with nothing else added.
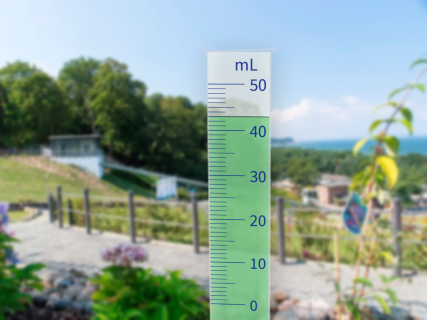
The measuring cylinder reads 43; mL
